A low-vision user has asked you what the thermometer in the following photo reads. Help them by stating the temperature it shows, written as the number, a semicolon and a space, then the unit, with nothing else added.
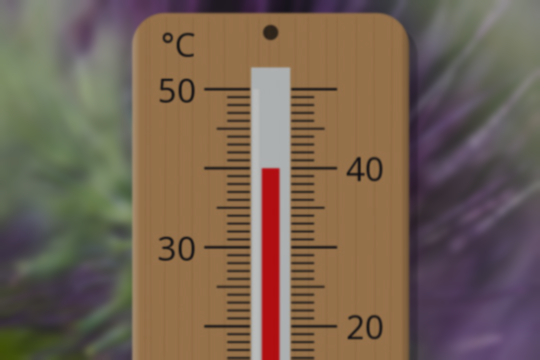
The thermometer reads 40; °C
